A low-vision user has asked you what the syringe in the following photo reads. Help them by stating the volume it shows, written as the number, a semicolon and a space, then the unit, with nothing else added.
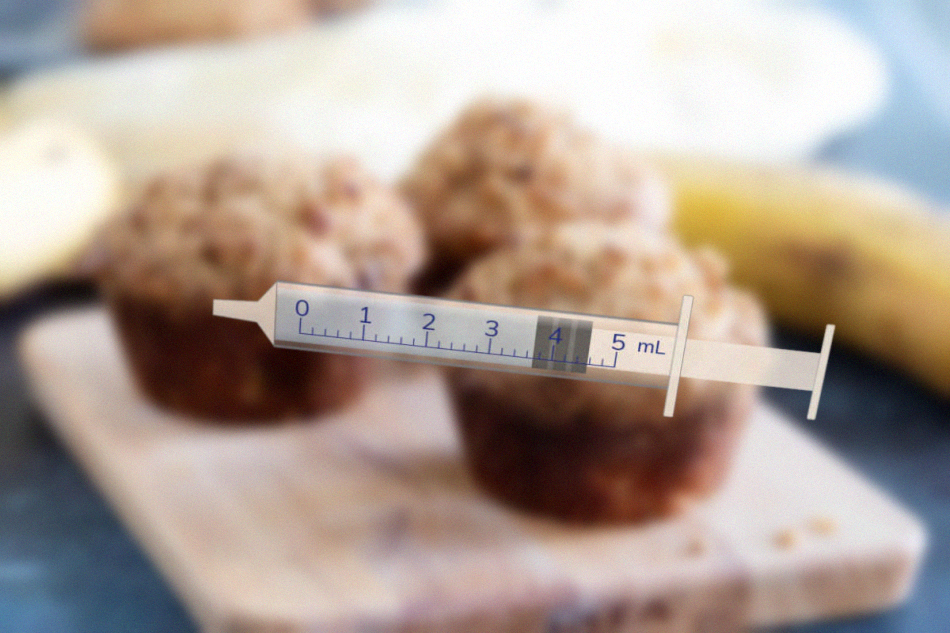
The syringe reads 3.7; mL
